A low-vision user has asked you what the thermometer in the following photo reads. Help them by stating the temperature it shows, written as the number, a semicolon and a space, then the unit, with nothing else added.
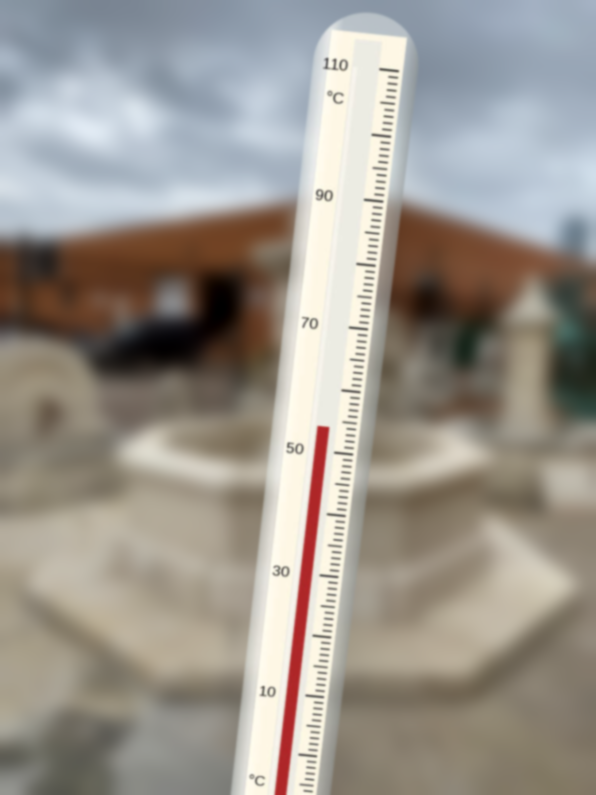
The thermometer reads 54; °C
